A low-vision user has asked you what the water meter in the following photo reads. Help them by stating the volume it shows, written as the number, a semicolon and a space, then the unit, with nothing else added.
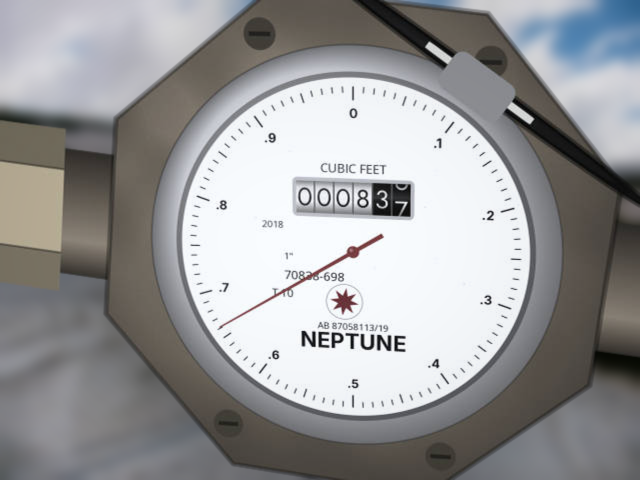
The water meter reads 836.66; ft³
